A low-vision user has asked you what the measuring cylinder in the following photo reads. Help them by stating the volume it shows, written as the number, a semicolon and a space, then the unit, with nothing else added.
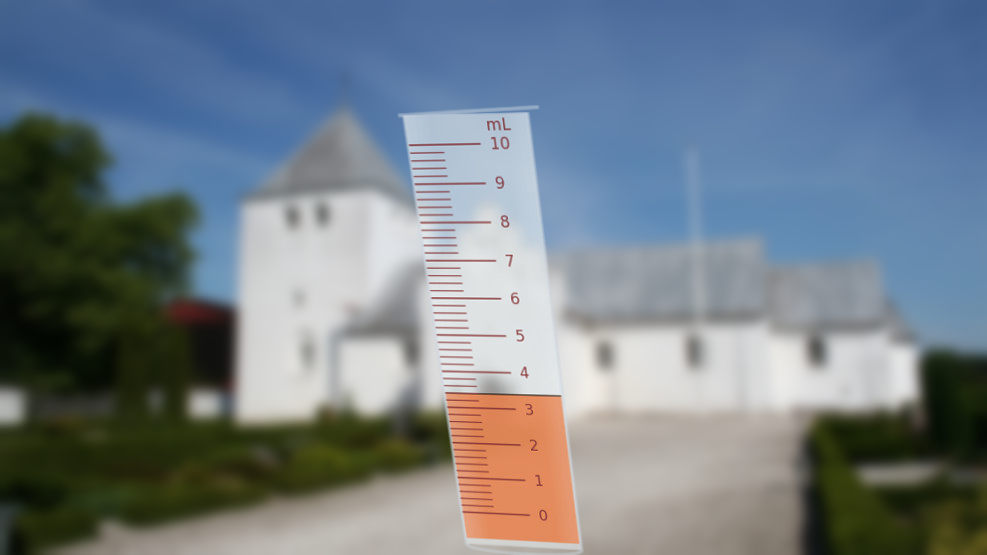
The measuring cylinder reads 3.4; mL
